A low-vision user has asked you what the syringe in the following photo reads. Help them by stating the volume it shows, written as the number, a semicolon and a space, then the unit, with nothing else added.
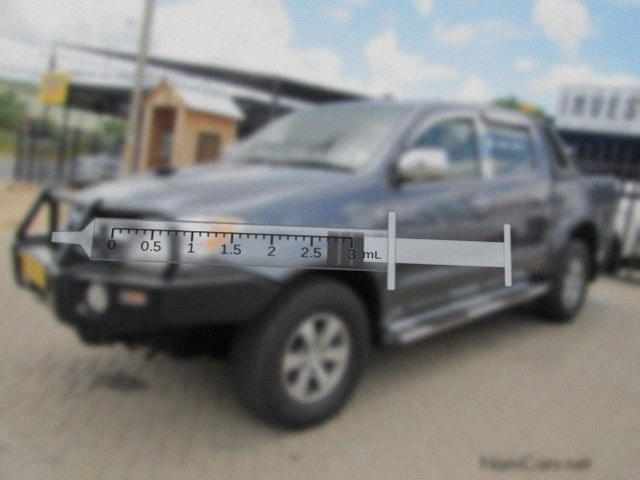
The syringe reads 2.7; mL
